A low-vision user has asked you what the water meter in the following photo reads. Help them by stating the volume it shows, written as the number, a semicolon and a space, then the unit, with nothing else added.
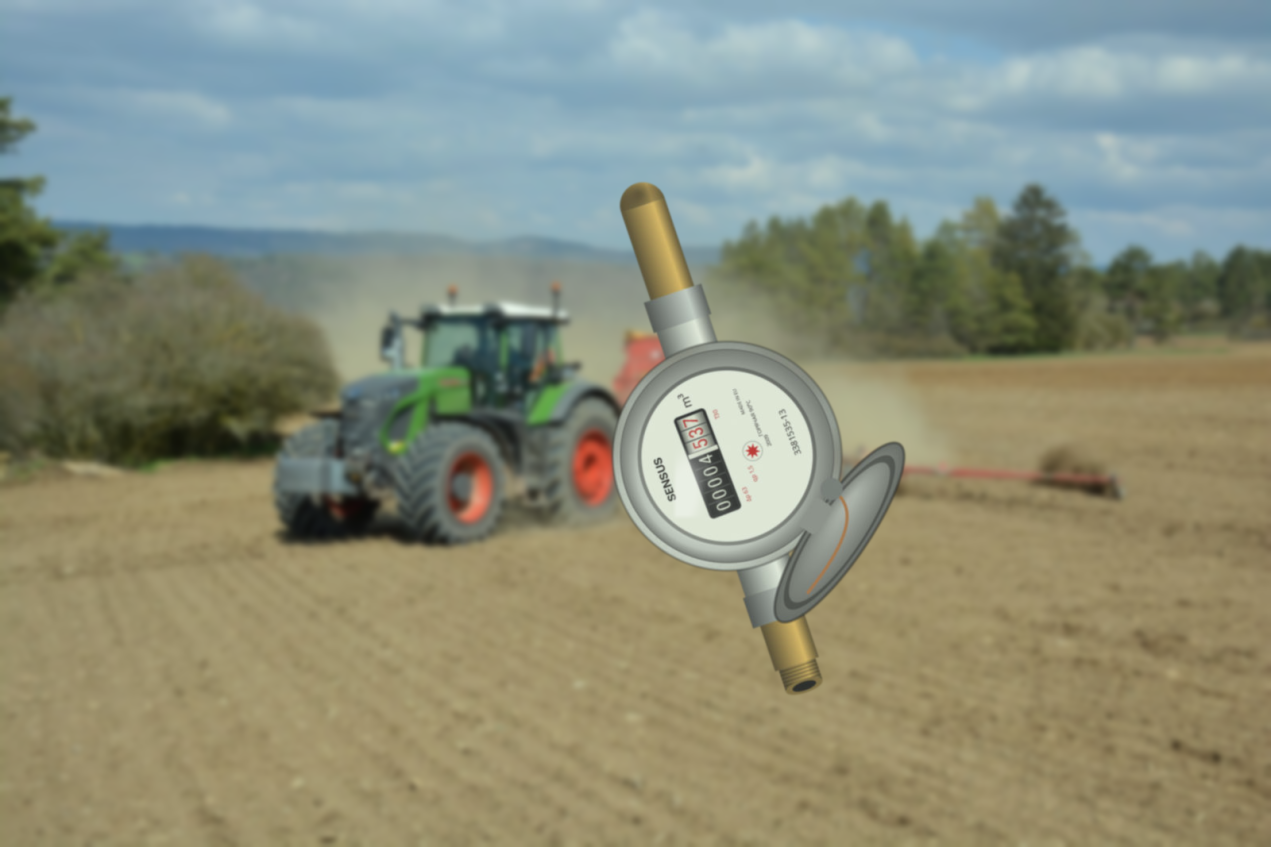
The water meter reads 4.537; m³
